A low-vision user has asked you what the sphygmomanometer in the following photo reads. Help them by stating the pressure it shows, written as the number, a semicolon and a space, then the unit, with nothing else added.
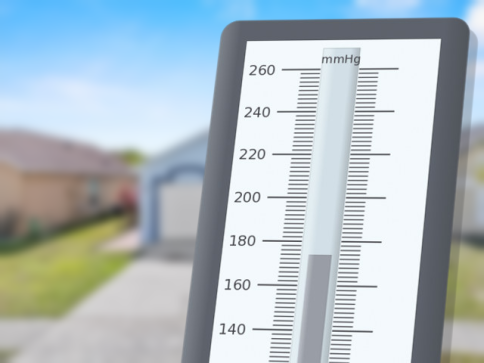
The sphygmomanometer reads 174; mmHg
